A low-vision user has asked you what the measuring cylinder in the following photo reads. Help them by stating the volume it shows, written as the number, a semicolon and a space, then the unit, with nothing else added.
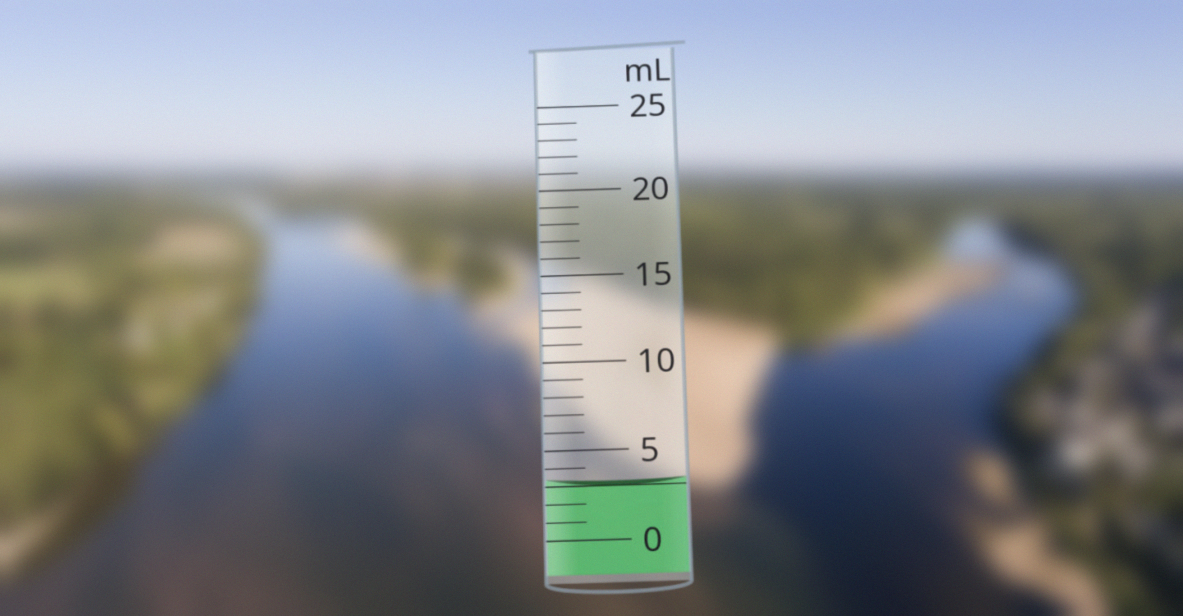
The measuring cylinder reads 3; mL
